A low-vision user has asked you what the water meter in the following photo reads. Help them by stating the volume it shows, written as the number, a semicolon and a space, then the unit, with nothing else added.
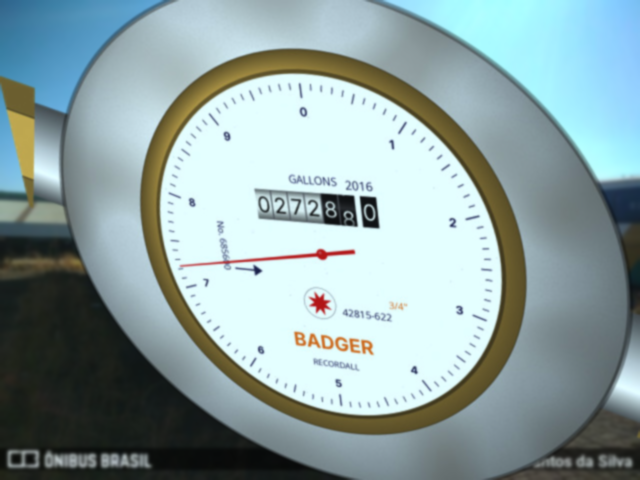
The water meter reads 272877.2; gal
